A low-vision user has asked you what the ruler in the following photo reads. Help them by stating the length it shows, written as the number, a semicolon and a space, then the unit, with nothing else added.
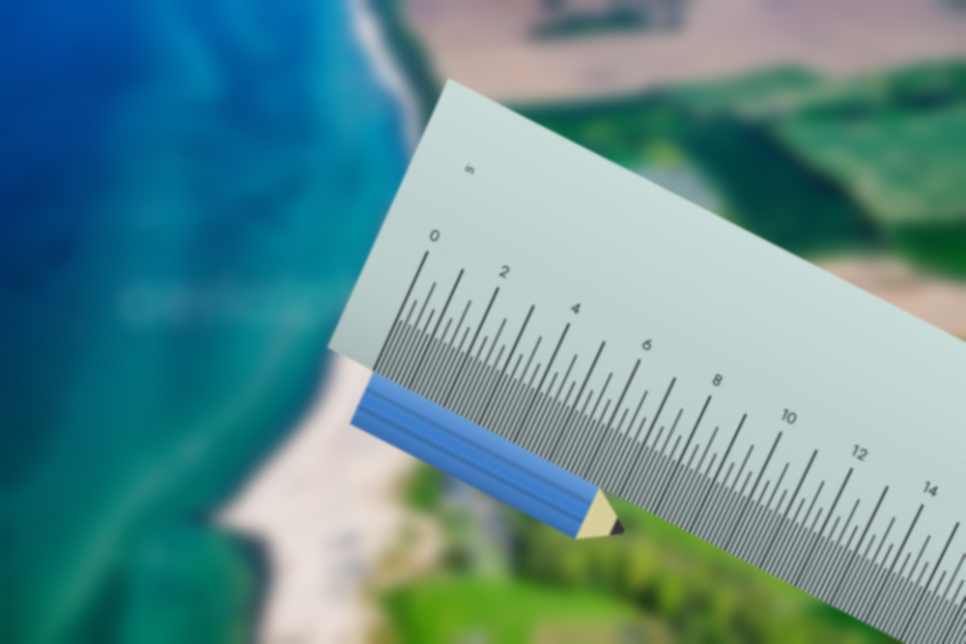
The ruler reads 7.5; in
